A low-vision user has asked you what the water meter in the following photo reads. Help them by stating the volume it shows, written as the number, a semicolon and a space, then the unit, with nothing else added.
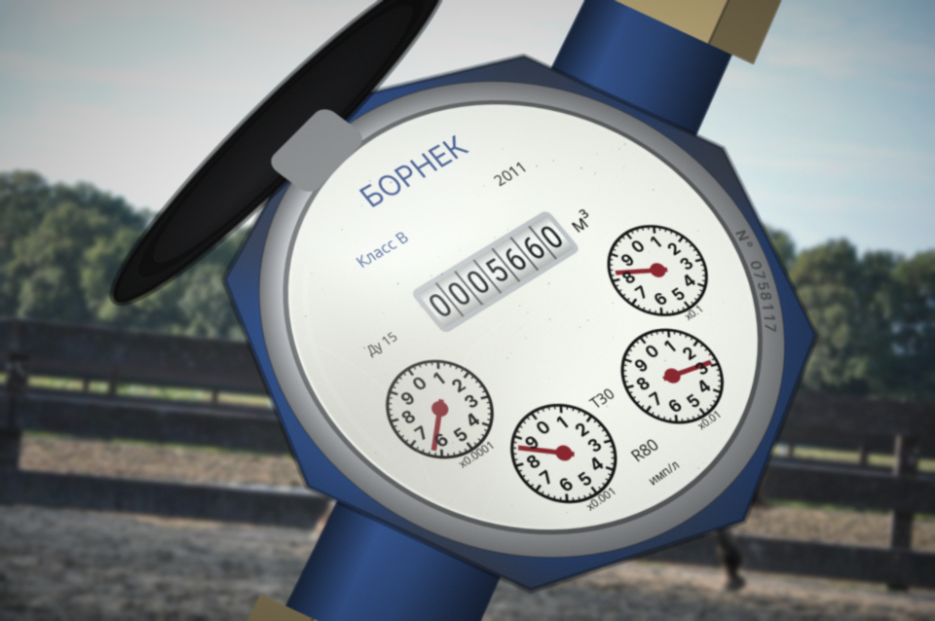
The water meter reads 5660.8286; m³
